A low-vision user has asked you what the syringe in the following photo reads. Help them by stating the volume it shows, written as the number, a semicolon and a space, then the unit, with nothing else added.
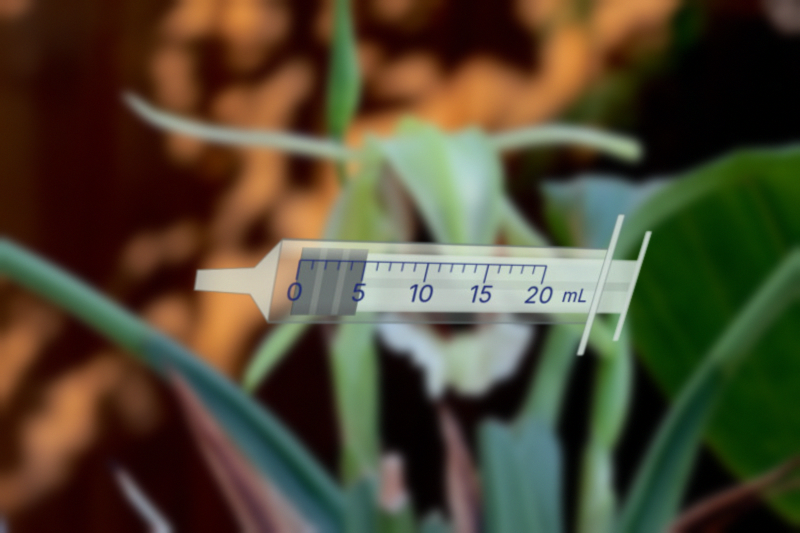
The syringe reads 0; mL
